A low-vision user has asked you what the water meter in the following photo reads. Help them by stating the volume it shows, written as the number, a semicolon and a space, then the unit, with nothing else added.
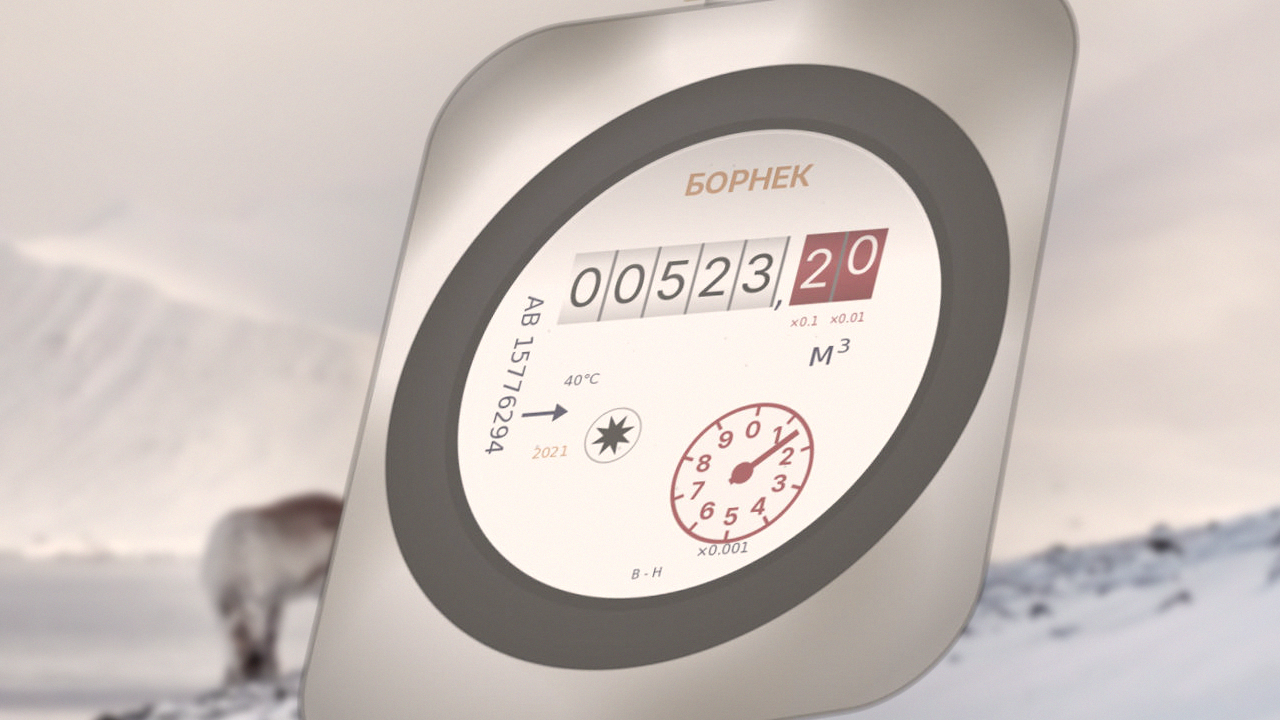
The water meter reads 523.201; m³
